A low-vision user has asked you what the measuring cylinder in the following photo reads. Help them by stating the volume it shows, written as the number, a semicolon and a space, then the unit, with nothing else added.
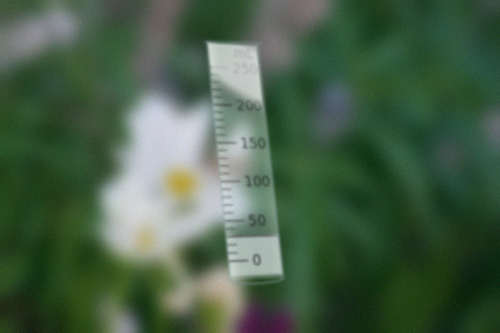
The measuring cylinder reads 30; mL
